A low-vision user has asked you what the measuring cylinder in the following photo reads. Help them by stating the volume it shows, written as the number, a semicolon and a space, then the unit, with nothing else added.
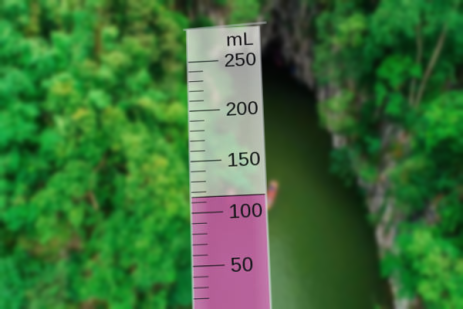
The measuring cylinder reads 115; mL
